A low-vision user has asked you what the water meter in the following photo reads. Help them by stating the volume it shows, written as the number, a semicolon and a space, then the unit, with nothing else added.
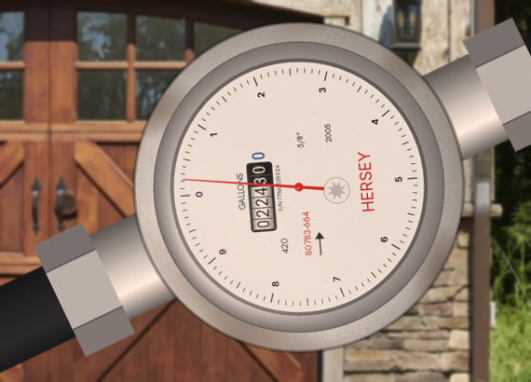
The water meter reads 224300.2; gal
